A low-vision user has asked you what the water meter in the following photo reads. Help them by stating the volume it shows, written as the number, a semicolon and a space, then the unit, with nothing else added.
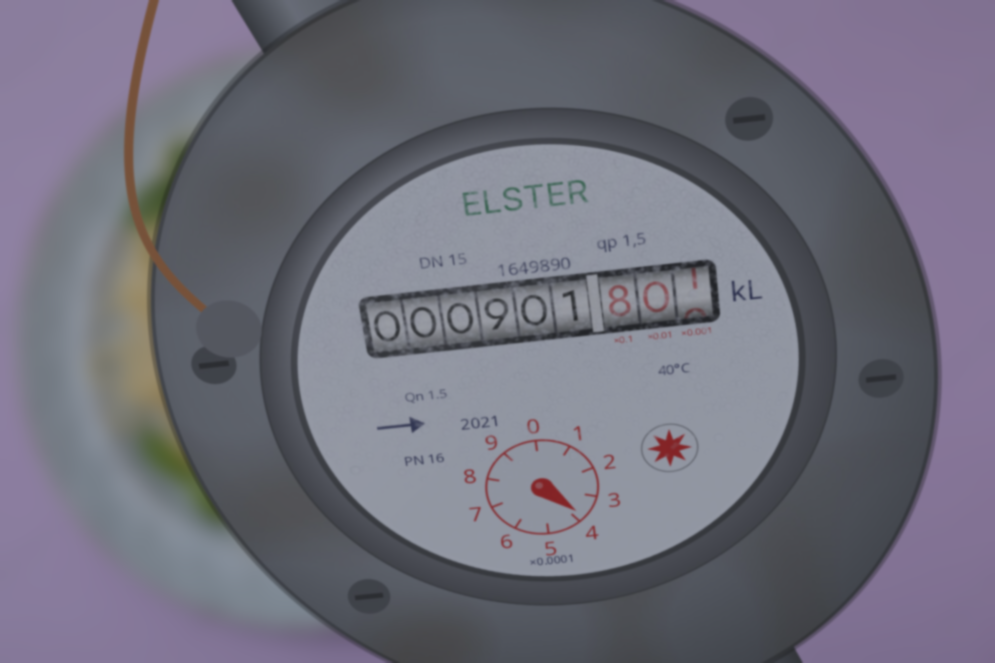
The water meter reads 901.8013; kL
